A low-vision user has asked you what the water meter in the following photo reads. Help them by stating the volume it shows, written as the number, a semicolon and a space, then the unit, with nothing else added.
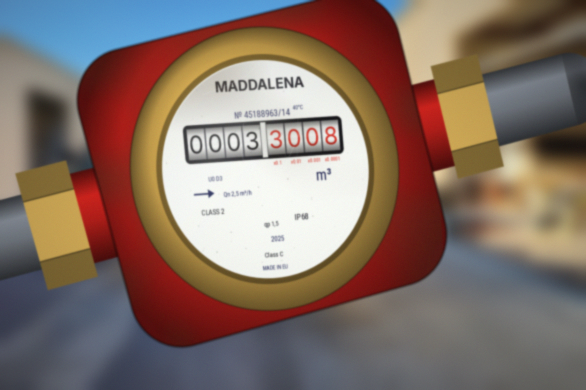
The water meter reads 3.3008; m³
